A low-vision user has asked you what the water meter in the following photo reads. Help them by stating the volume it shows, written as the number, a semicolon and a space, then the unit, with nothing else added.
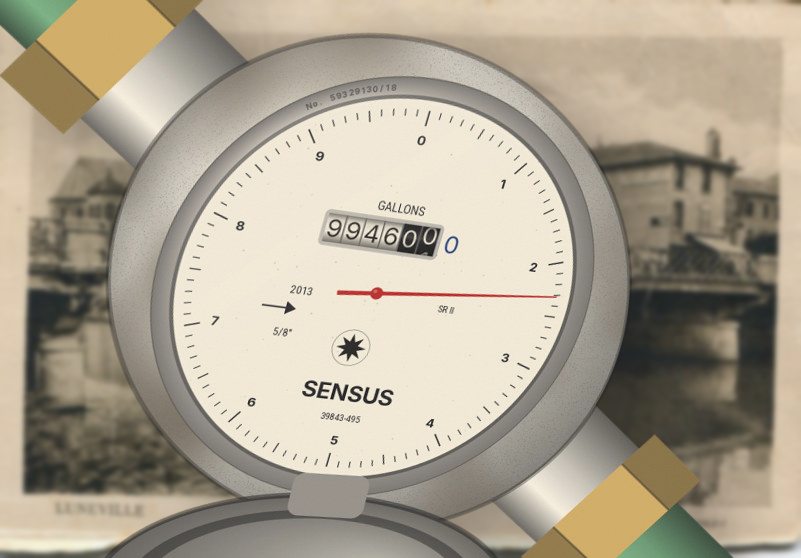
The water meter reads 9946002.3; gal
